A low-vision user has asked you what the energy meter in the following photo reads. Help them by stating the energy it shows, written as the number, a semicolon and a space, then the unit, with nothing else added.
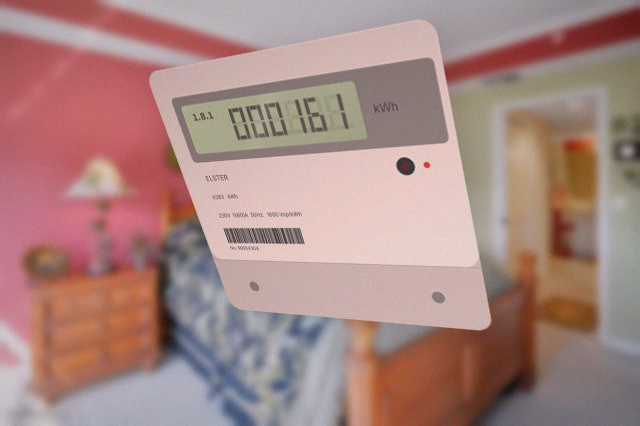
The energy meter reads 161; kWh
